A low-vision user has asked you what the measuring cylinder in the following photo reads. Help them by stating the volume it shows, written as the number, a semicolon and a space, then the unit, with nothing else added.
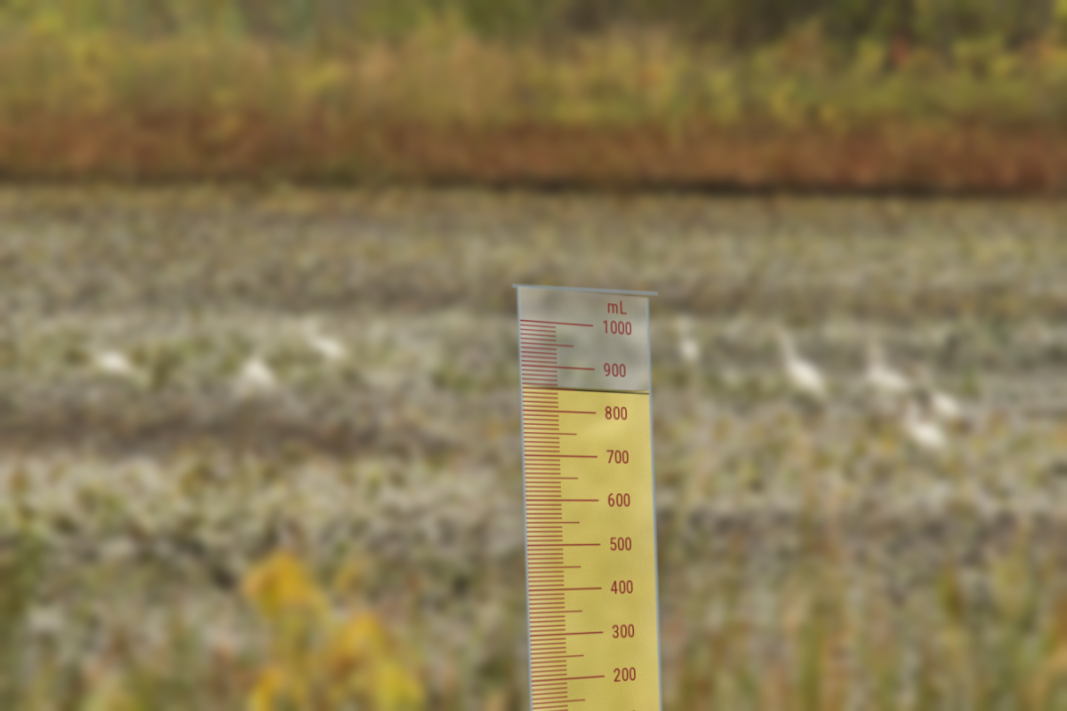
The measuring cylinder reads 850; mL
